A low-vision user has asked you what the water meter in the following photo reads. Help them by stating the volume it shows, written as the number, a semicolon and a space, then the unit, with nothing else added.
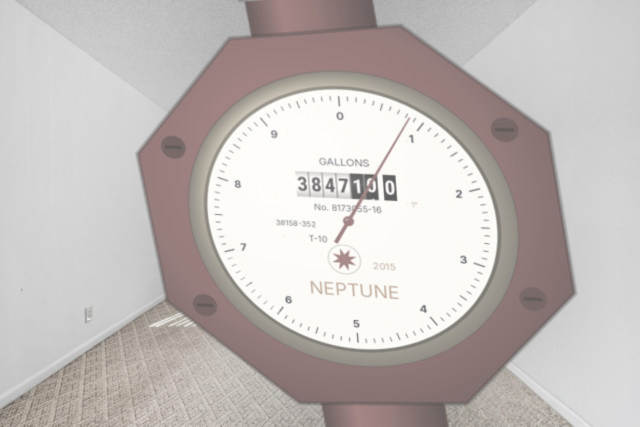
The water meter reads 3847100.8; gal
